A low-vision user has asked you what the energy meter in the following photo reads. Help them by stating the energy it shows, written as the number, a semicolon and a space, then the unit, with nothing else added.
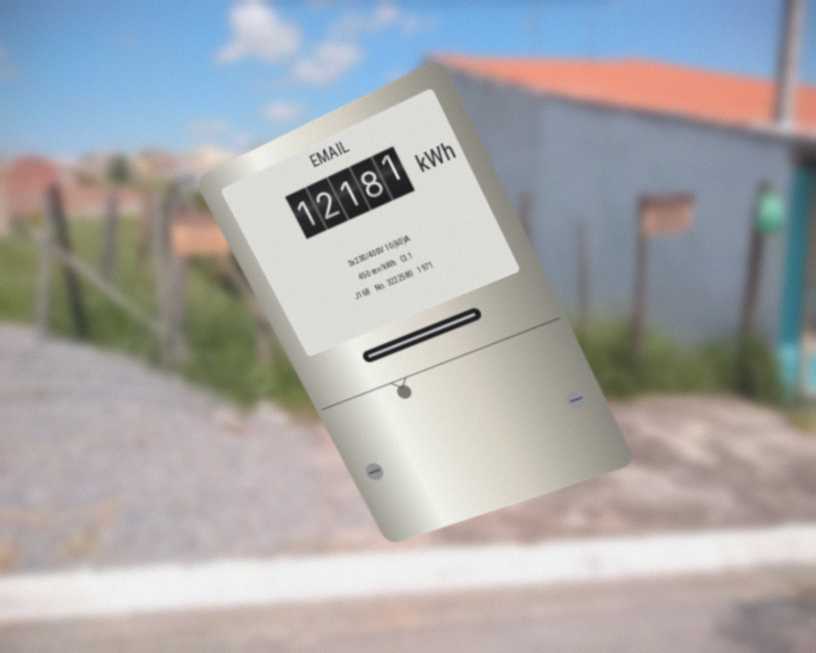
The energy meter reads 12181; kWh
